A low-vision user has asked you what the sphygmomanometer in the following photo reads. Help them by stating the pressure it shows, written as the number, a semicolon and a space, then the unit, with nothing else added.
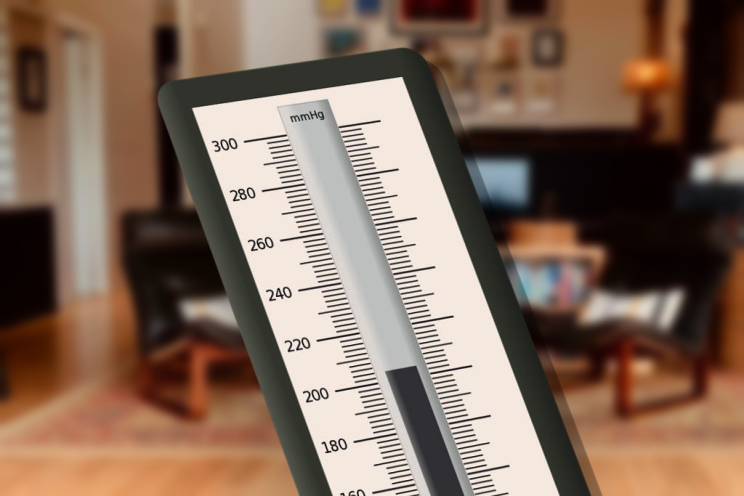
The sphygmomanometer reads 204; mmHg
